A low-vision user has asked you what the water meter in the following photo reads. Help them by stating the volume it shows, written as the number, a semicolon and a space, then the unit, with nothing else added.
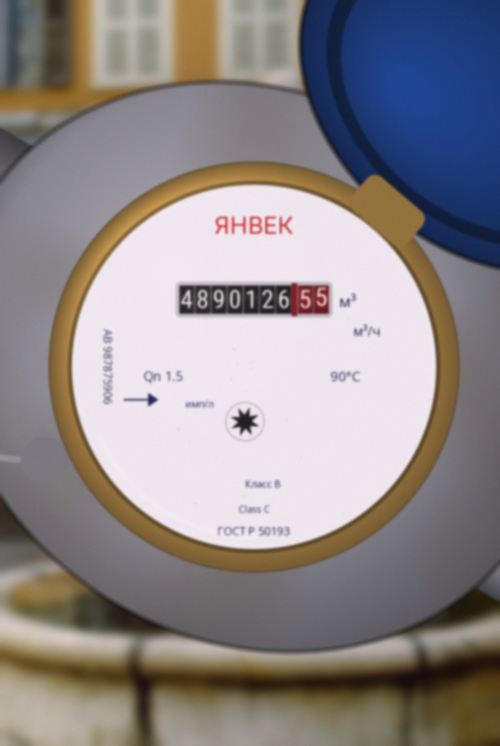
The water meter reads 4890126.55; m³
